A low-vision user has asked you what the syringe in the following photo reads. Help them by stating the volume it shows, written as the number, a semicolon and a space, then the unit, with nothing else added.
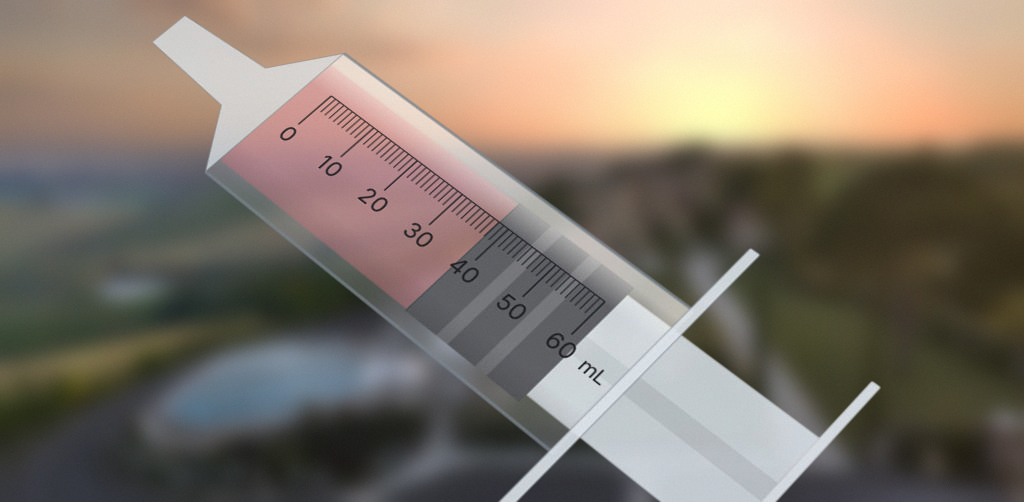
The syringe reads 38; mL
